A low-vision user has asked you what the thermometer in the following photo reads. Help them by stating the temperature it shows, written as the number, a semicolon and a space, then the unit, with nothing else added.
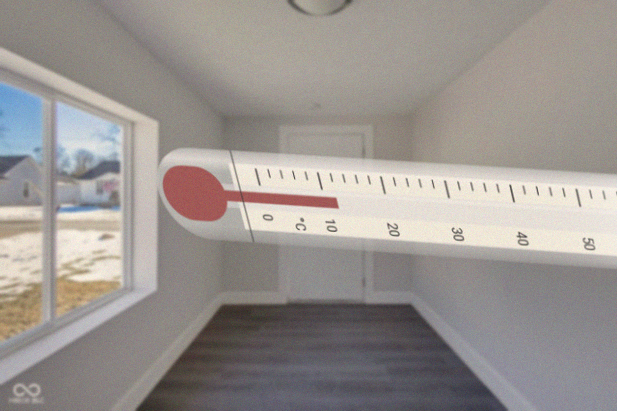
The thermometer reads 12; °C
